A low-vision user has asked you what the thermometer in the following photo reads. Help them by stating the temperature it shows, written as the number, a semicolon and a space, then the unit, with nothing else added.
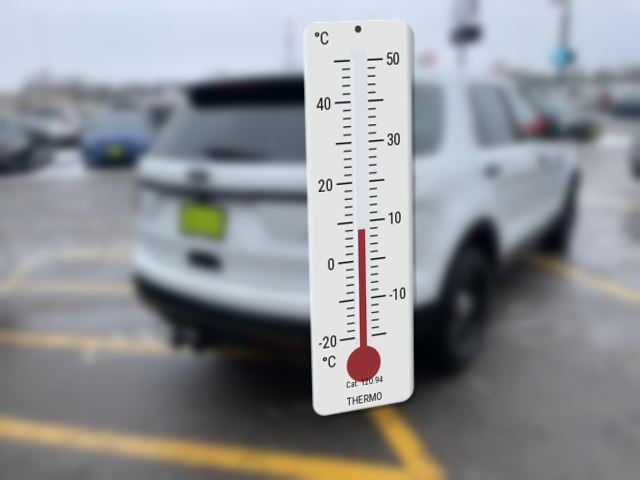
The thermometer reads 8; °C
